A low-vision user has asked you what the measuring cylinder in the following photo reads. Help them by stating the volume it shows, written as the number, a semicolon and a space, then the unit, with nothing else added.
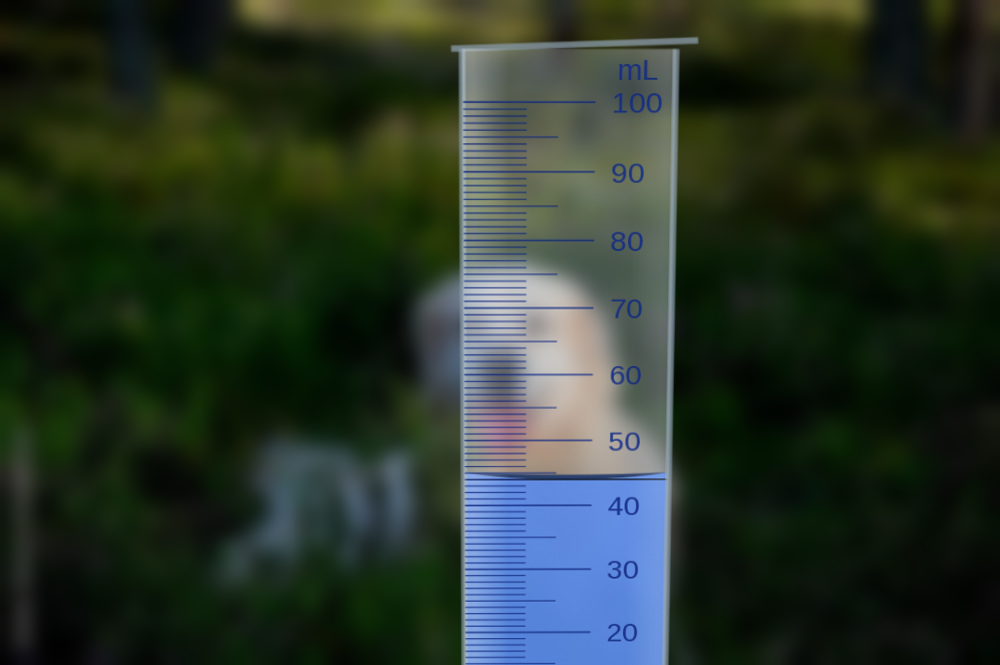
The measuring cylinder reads 44; mL
